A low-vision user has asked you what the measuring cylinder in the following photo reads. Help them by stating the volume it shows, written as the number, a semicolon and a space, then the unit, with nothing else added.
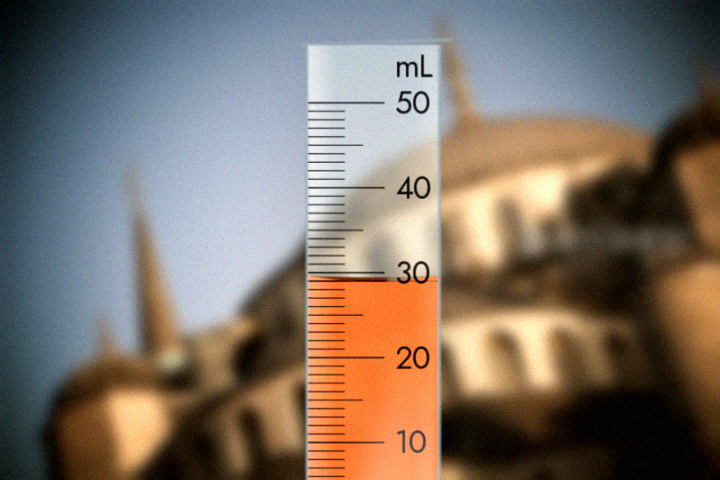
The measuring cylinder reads 29; mL
